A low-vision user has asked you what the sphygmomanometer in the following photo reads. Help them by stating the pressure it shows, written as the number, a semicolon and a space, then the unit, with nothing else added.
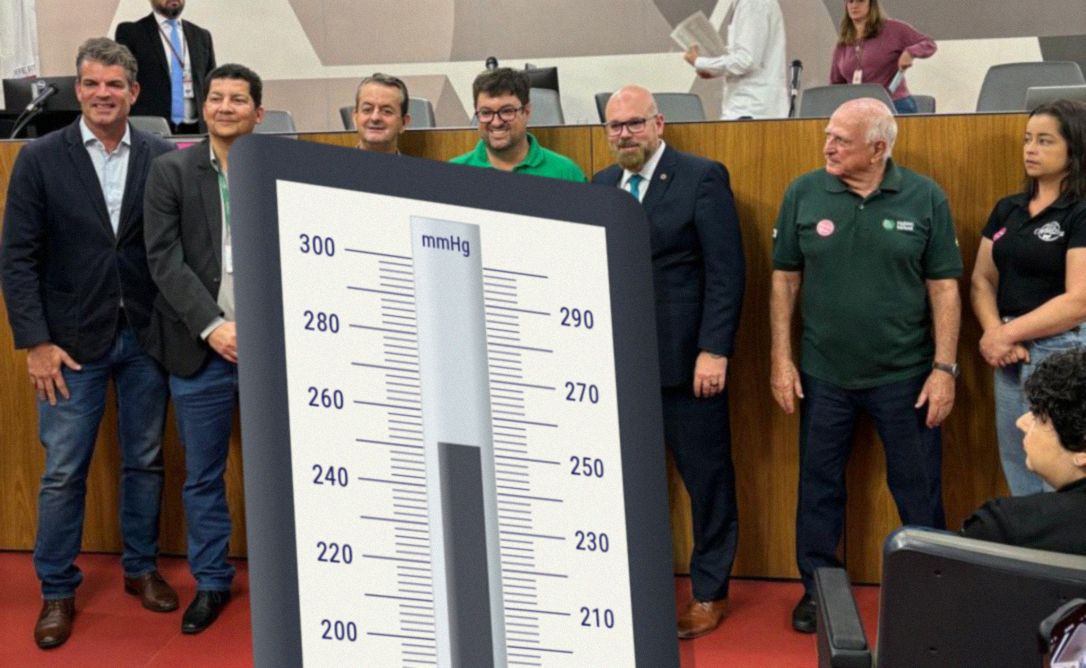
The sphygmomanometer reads 252; mmHg
